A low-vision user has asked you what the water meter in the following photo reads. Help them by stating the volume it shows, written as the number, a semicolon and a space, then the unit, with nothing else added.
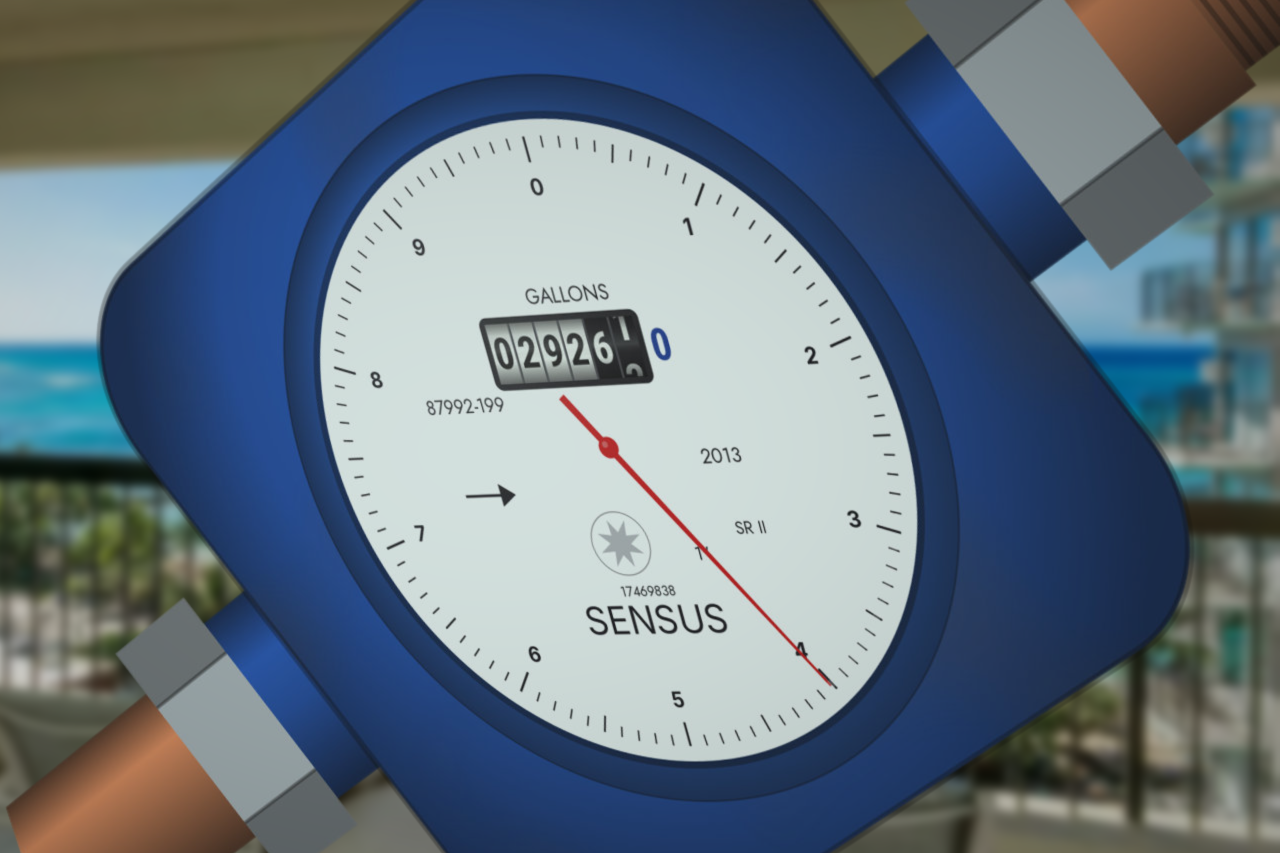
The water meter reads 292614.0; gal
